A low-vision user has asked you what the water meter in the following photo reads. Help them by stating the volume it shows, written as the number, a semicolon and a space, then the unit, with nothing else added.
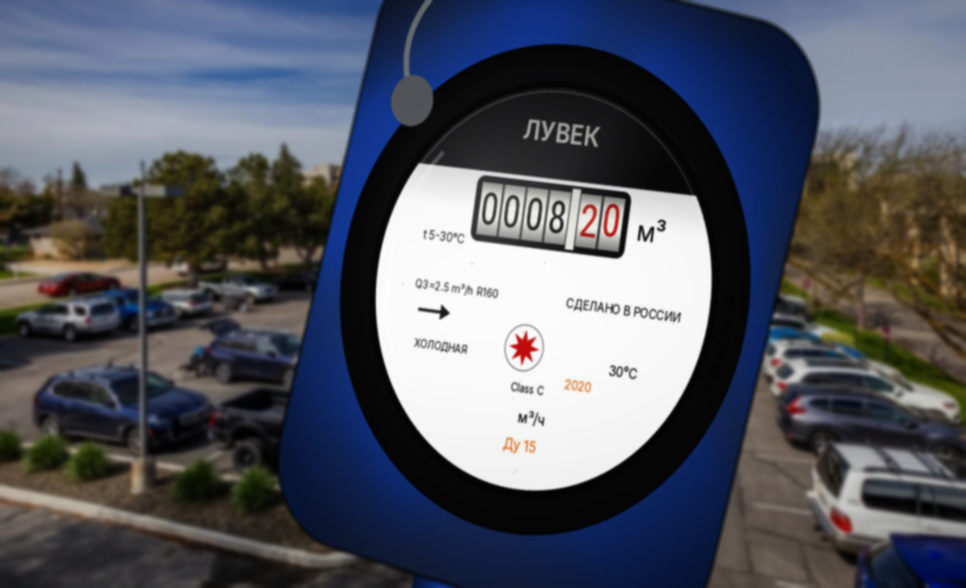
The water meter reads 8.20; m³
